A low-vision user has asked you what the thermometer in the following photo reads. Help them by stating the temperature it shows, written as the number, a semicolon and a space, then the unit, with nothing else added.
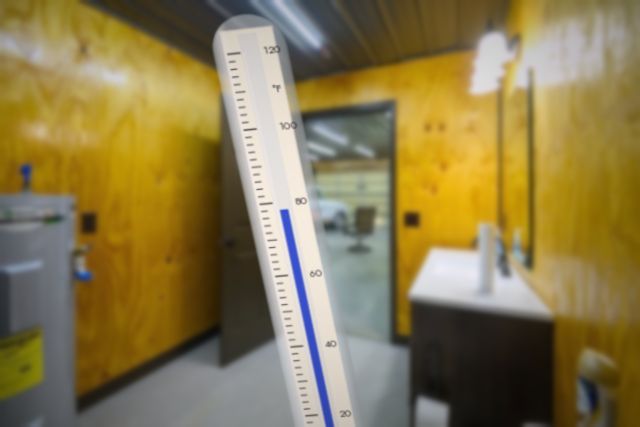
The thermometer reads 78; °F
